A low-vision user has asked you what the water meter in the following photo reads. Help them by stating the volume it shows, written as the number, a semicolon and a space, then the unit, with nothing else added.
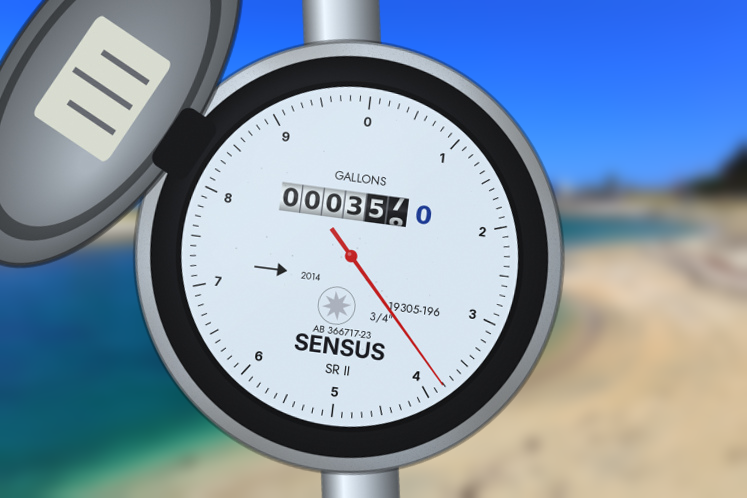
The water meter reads 3573.8; gal
